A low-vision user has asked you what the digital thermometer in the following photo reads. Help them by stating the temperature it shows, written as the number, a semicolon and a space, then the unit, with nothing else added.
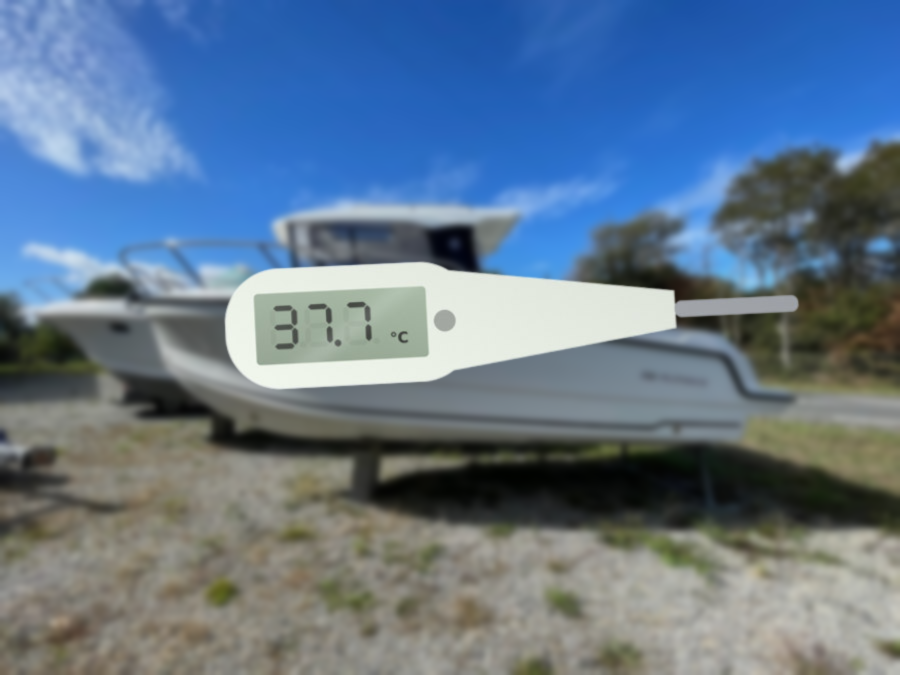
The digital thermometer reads 37.7; °C
